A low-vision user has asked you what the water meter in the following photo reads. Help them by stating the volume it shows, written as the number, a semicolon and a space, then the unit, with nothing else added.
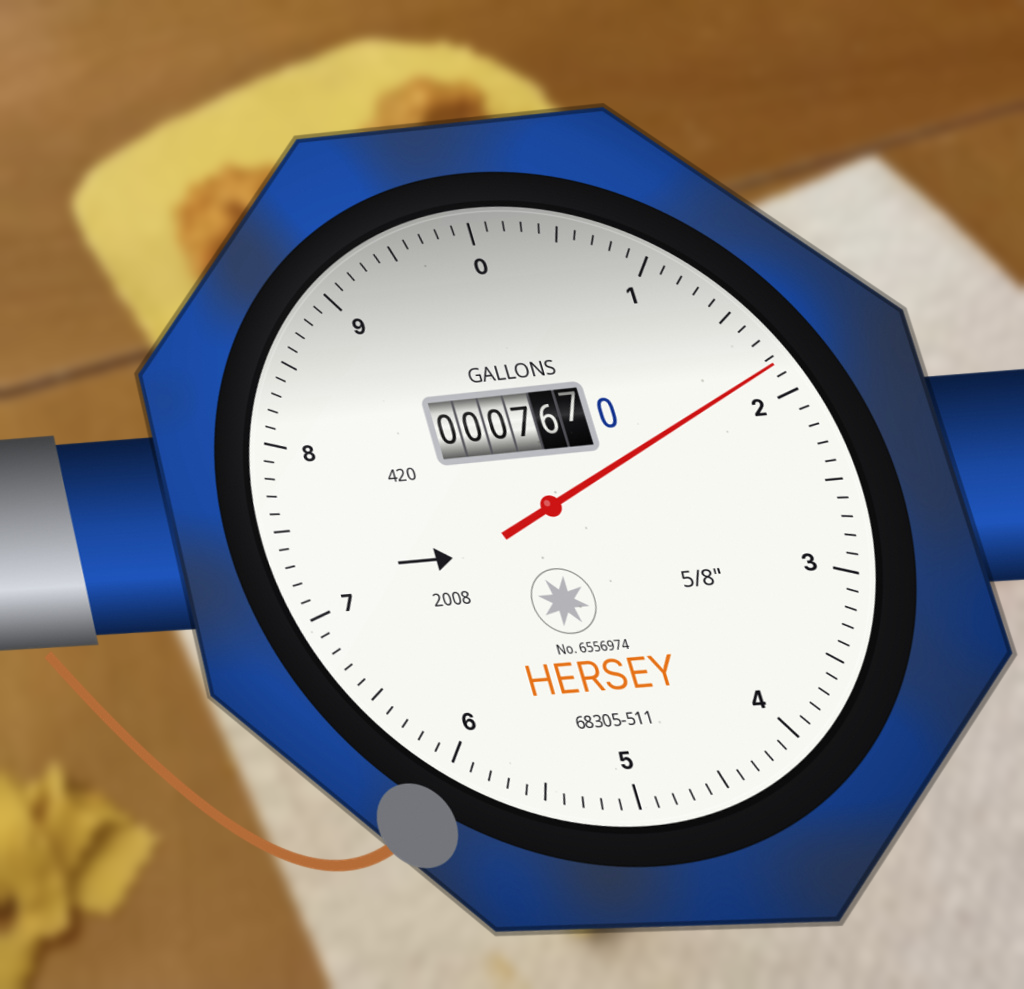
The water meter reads 7671.8; gal
